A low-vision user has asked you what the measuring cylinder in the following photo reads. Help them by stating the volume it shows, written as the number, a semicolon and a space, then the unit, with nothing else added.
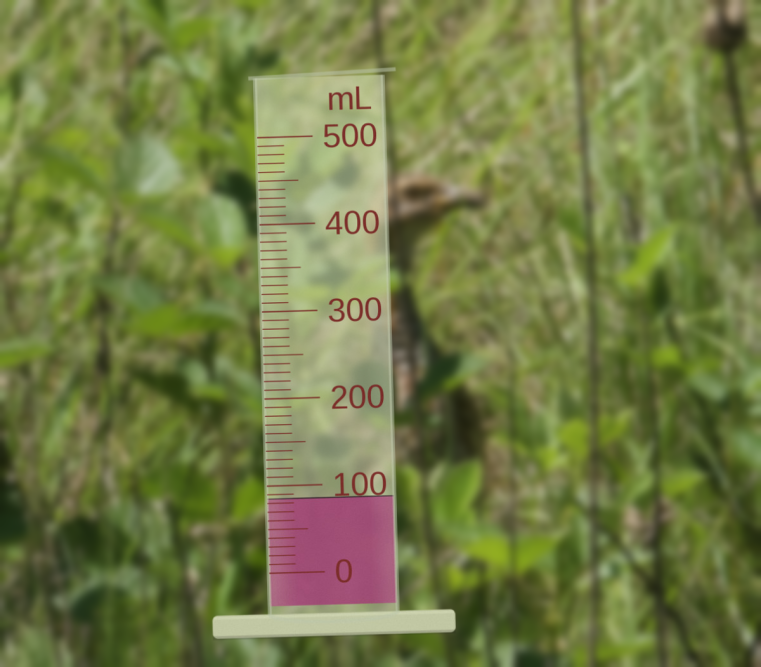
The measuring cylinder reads 85; mL
